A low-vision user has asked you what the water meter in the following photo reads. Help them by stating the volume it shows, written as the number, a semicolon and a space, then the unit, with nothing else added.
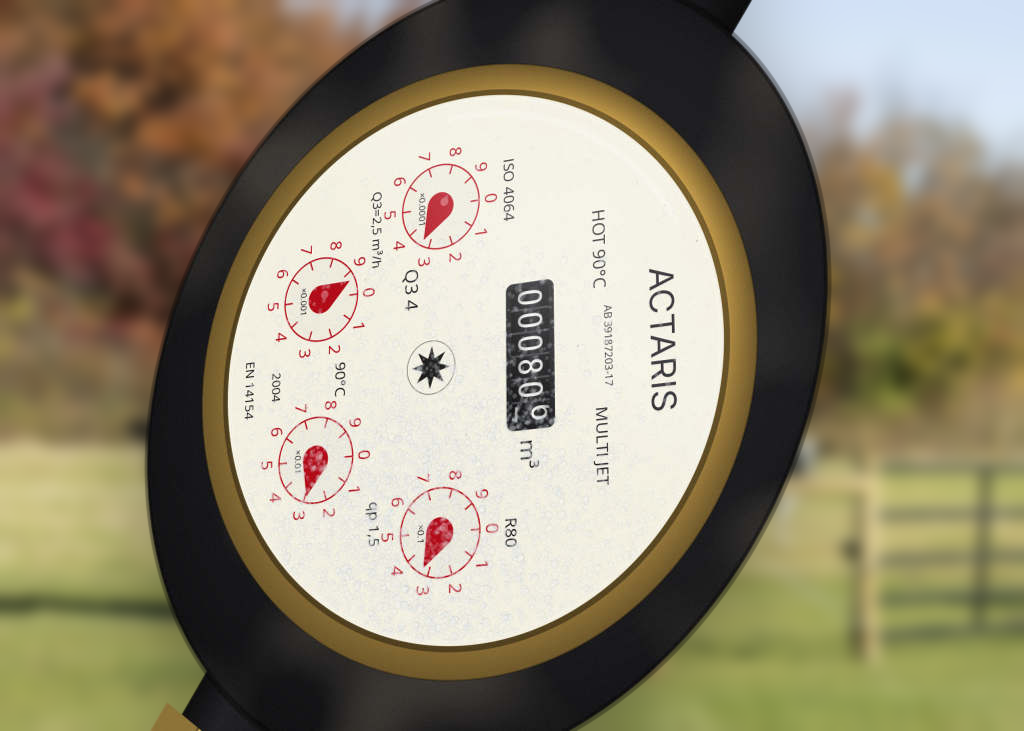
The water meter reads 806.3293; m³
